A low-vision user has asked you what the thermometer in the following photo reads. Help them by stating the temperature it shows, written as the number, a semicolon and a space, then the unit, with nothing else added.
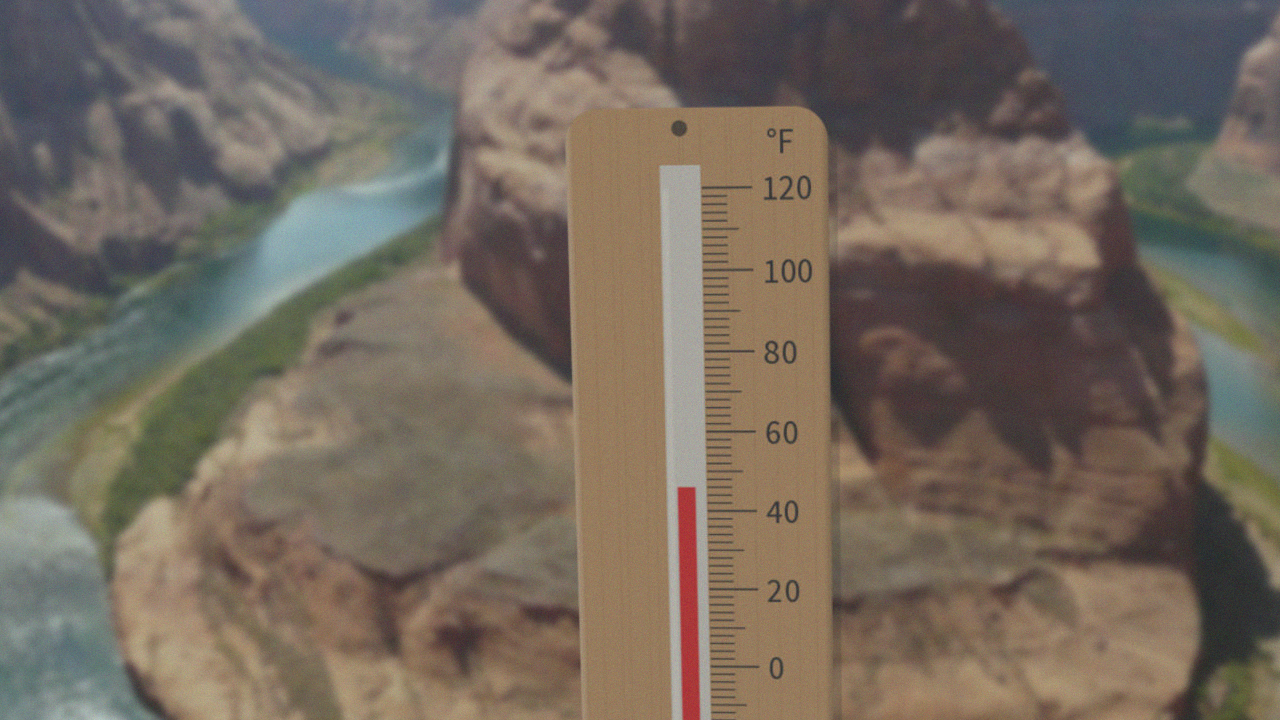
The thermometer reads 46; °F
